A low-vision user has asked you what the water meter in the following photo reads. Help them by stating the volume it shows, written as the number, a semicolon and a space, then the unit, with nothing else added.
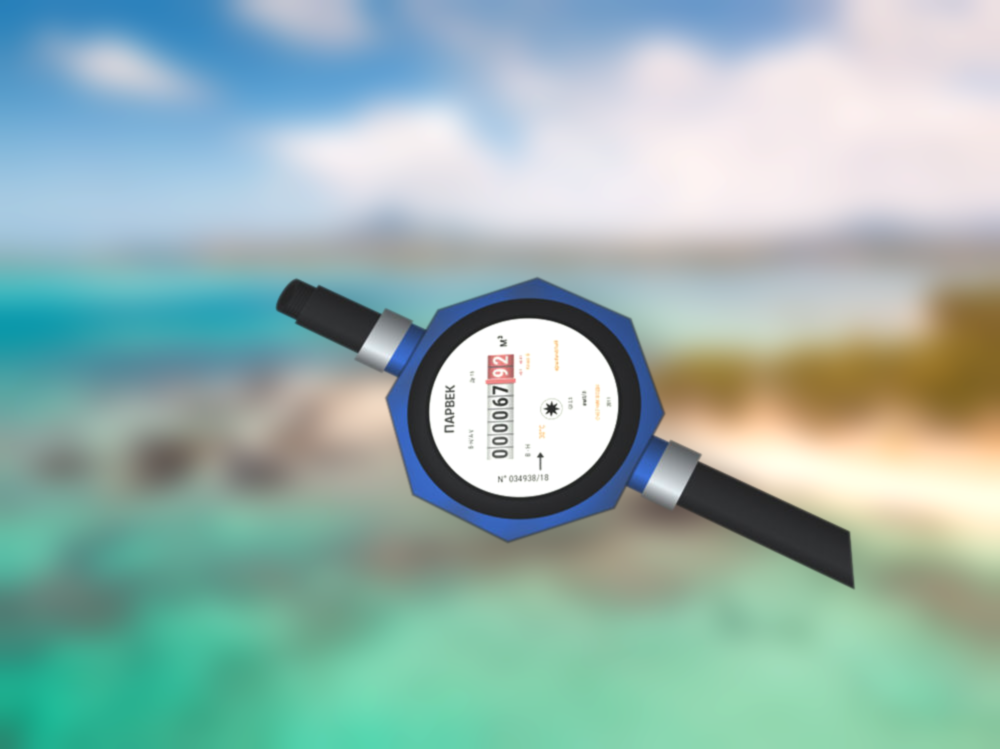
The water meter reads 67.92; m³
